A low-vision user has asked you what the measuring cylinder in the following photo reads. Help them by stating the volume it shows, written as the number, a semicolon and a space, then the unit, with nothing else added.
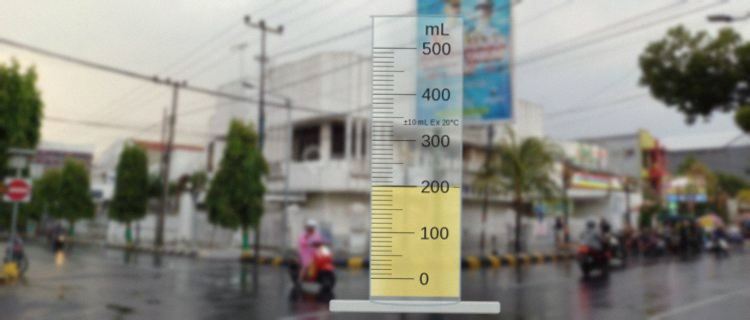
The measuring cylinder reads 200; mL
